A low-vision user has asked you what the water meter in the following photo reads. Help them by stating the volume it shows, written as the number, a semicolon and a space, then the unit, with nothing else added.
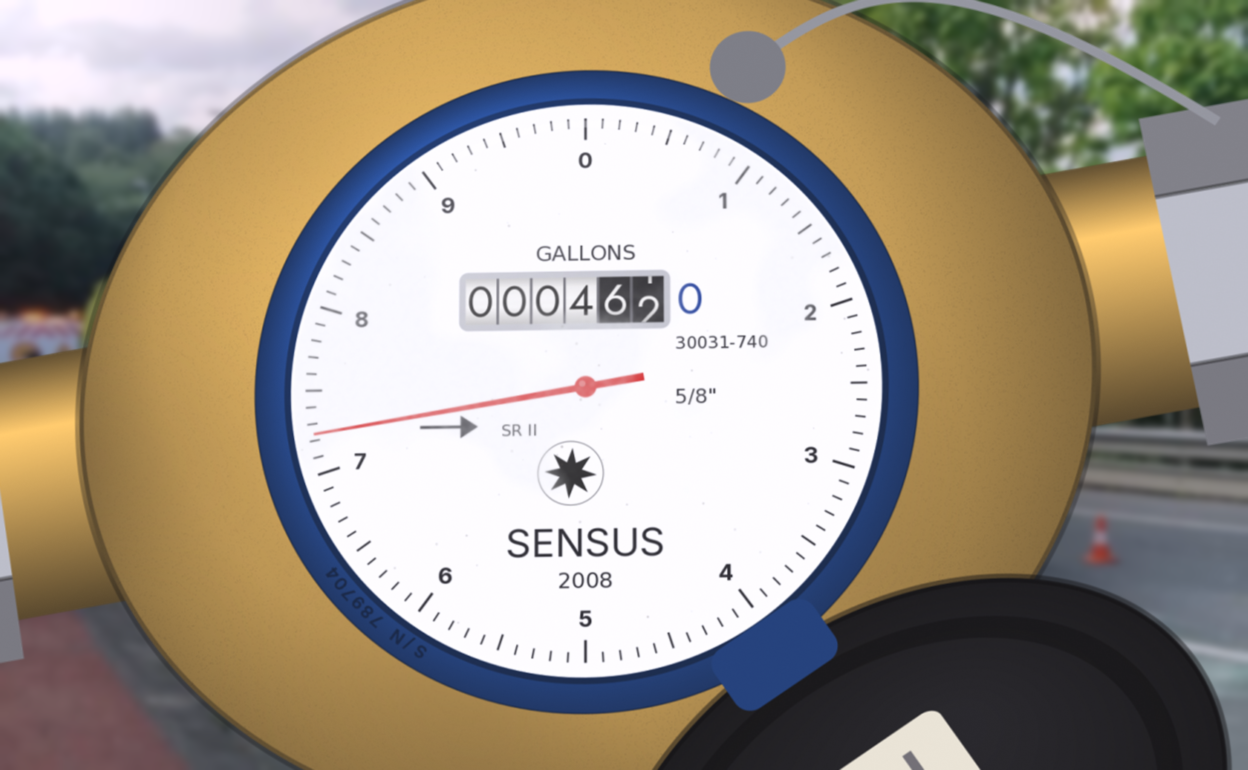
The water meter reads 4617.2; gal
